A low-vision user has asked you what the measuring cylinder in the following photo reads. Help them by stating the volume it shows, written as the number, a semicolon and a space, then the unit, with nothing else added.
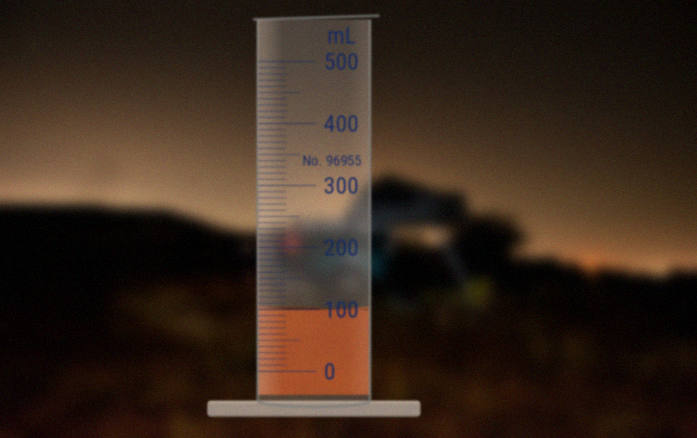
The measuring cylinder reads 100; mL
